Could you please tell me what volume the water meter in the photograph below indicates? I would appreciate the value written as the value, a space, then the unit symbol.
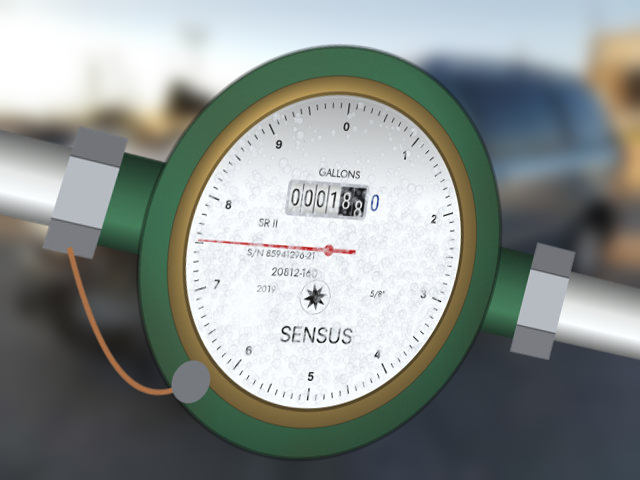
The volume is 1877.5 gal
